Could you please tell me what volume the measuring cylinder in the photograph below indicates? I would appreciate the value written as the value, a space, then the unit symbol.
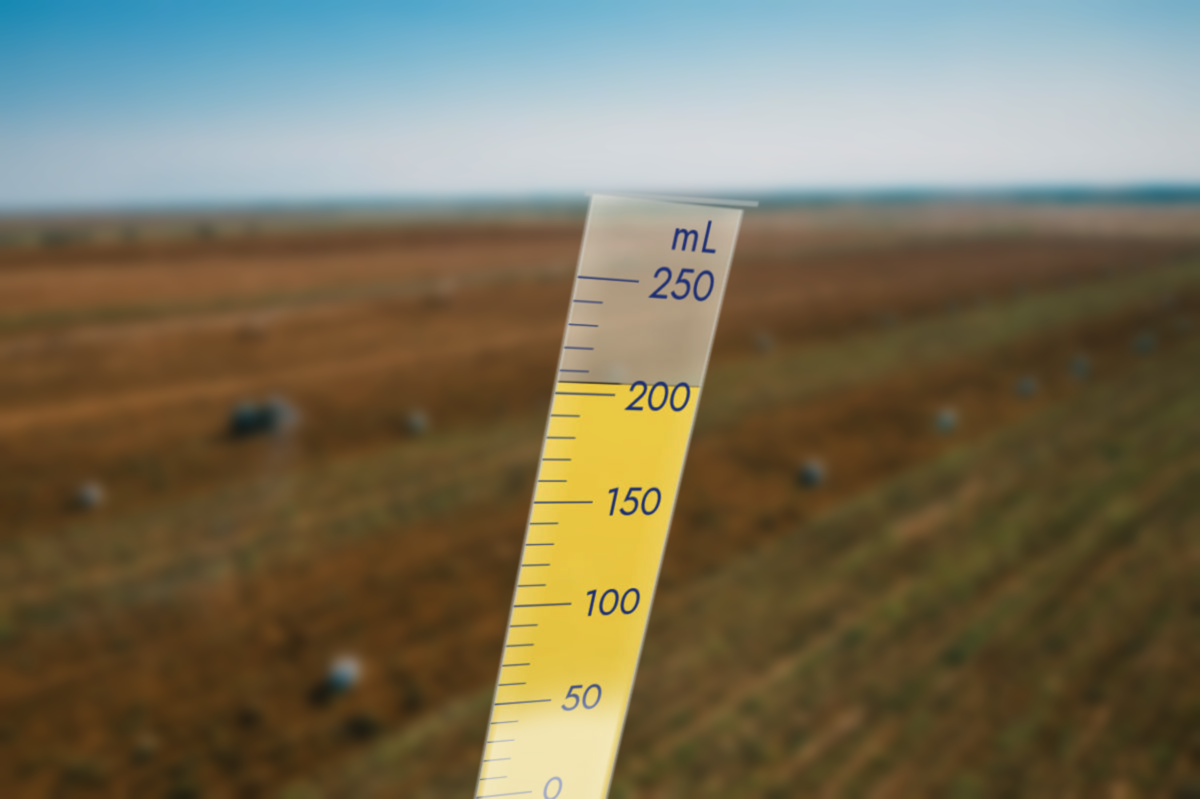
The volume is 205 mL
